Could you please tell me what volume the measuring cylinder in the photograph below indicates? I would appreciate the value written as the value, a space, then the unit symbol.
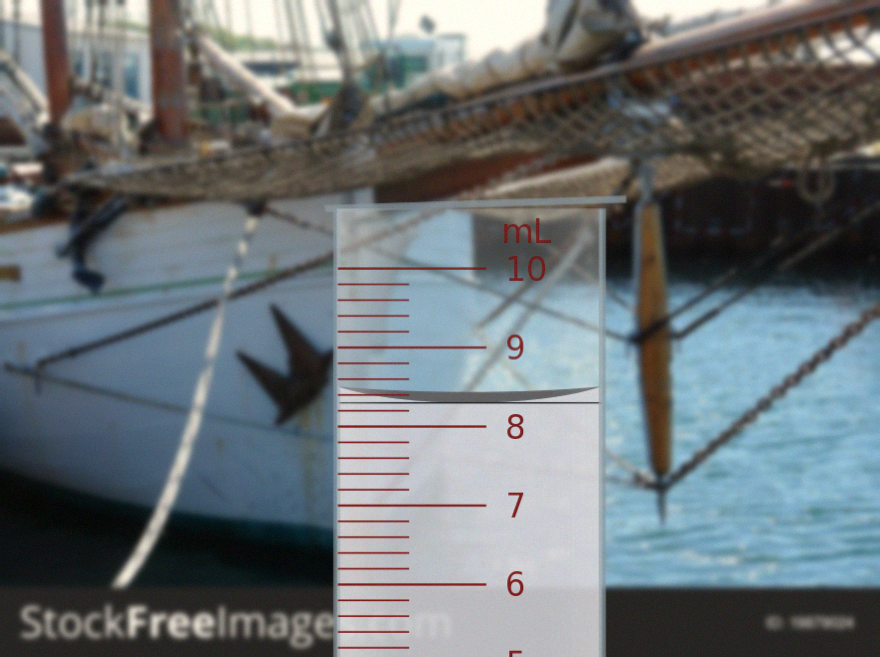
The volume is 8.3 mL
